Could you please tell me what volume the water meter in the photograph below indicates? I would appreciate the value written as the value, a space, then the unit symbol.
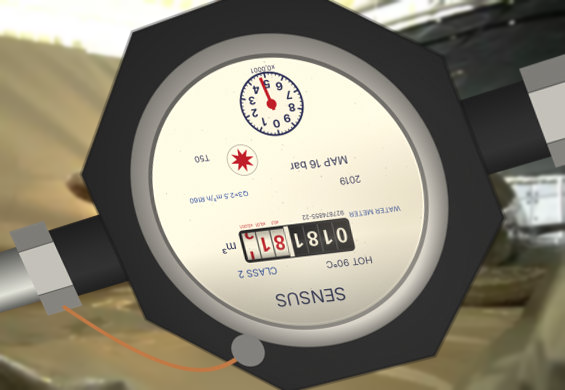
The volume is 181.8114 m³
